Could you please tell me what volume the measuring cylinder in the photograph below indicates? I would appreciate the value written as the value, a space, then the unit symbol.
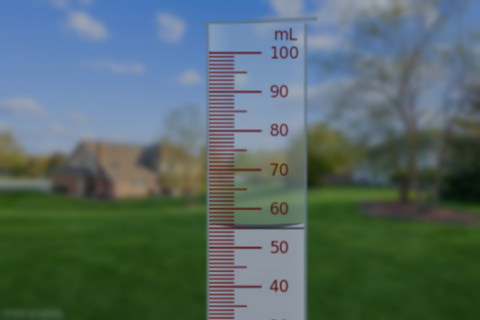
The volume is 55 mL
